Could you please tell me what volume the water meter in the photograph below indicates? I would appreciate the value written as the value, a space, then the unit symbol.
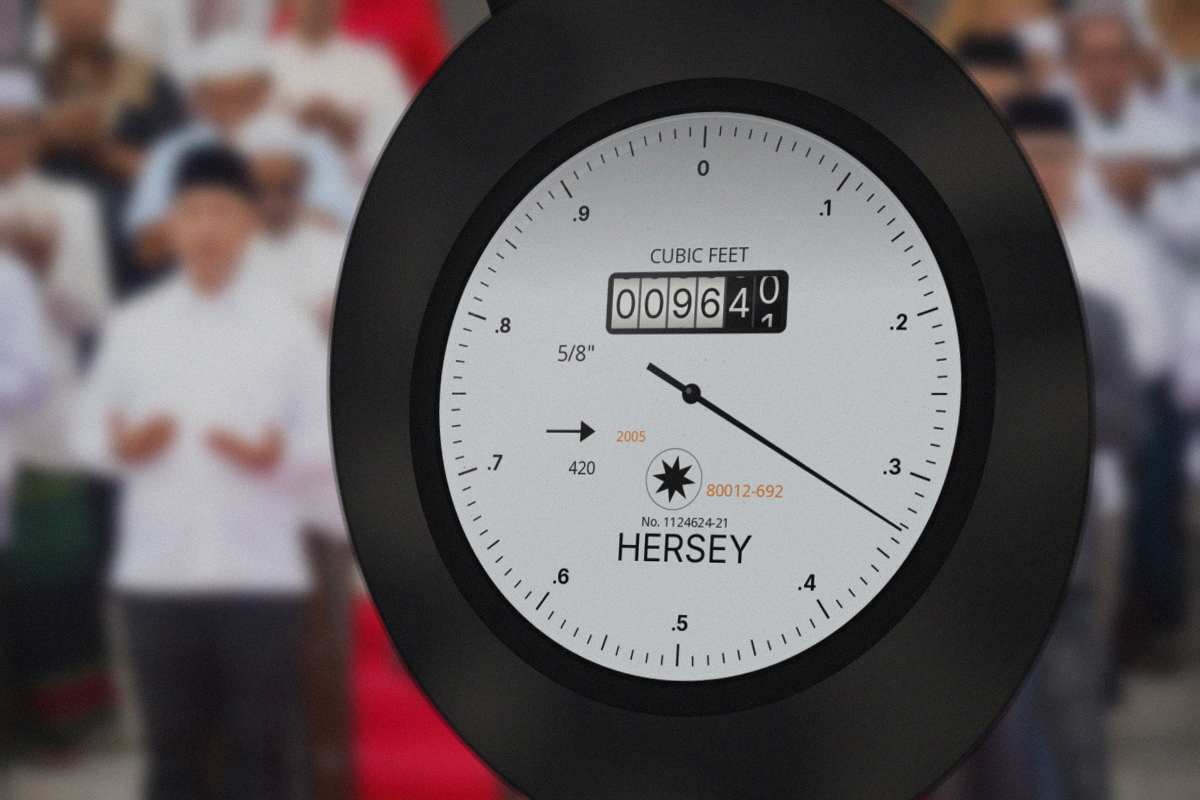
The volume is 9640.33 ft³
